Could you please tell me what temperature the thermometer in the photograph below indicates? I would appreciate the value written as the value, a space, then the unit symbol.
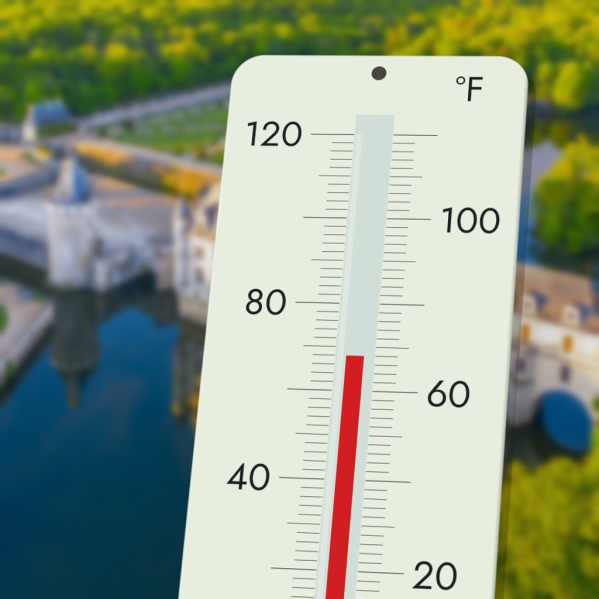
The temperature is 68 °F
